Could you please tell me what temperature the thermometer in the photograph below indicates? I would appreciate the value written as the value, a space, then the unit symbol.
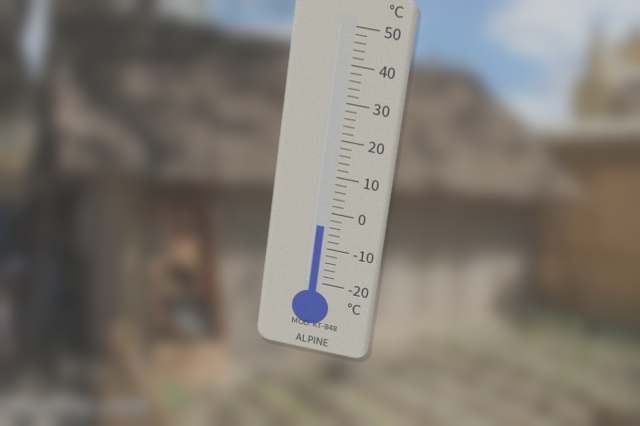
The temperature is -4 °C
